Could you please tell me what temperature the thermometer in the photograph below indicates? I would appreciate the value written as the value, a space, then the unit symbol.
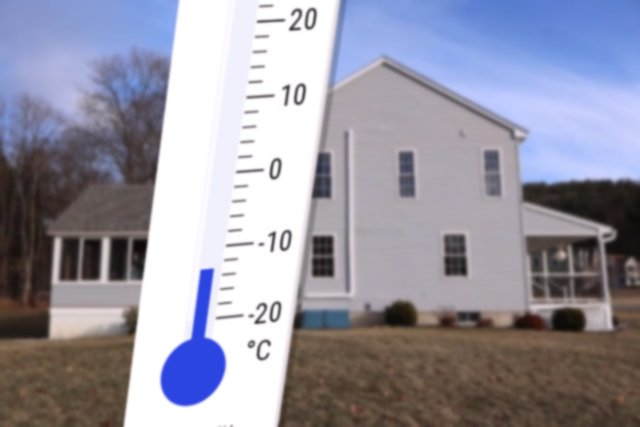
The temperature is -13 °C
